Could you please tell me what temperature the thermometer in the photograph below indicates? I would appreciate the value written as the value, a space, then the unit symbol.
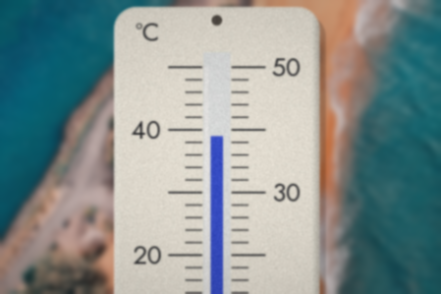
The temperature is 39 °C
